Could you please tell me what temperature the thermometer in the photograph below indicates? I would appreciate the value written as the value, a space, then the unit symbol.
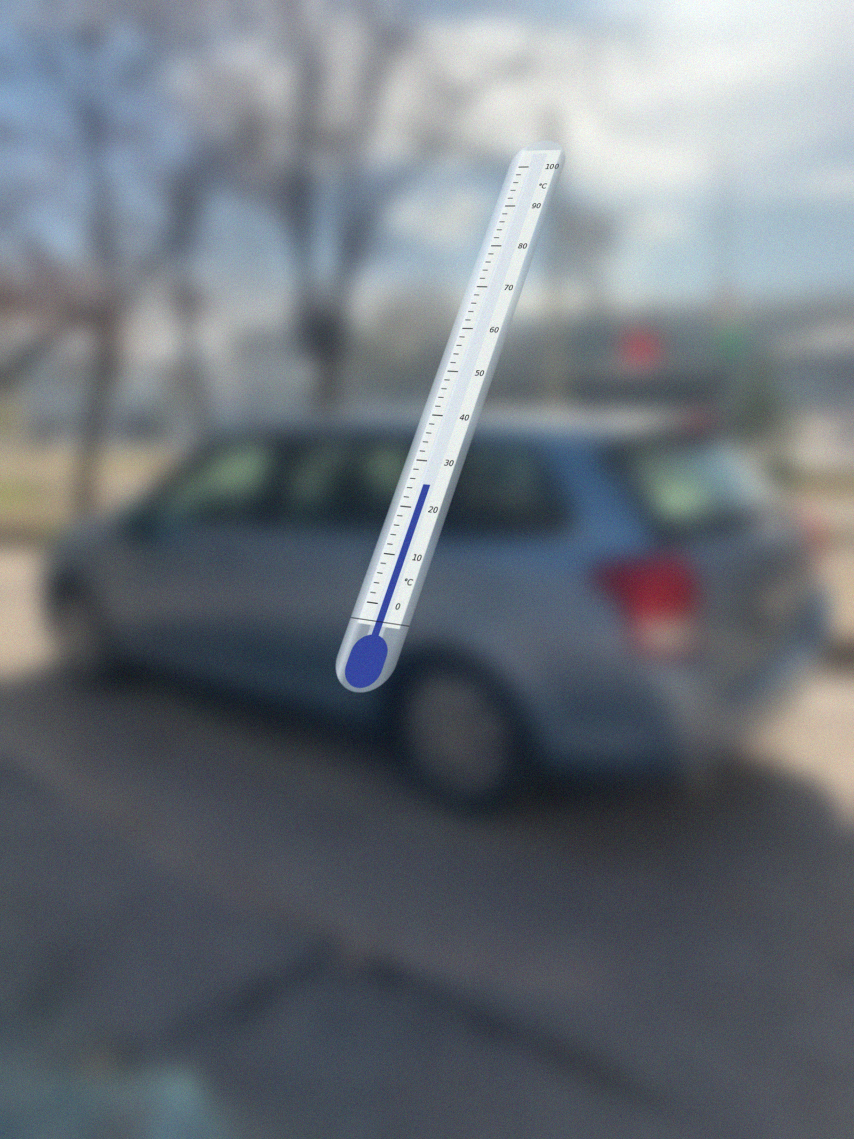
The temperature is 25 °C
